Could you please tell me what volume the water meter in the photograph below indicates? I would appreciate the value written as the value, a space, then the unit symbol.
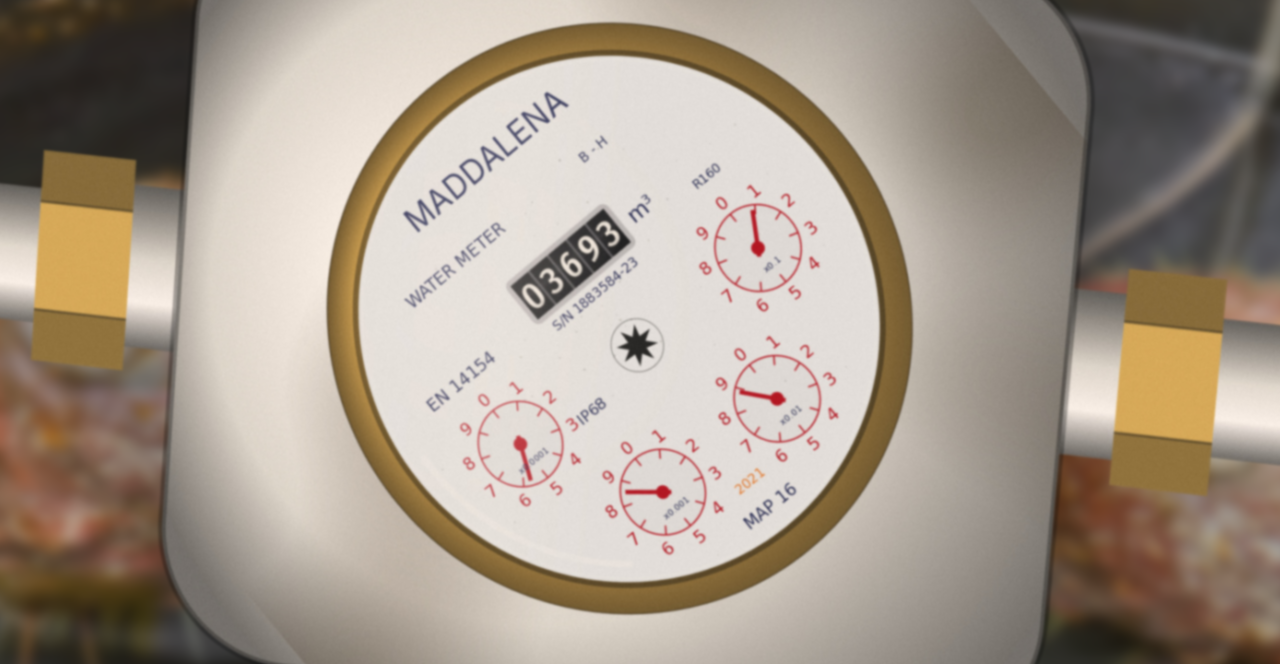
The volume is 3693.0885 m³
